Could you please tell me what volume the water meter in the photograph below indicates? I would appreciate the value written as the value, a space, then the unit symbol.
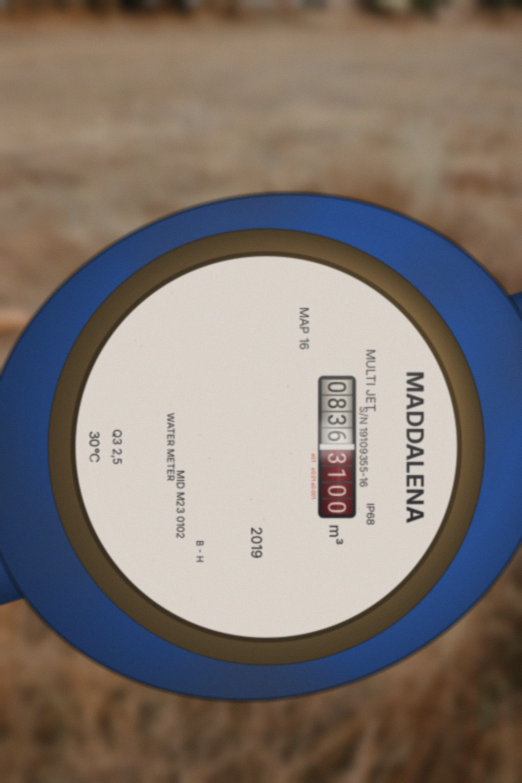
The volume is 836.3100 m³
